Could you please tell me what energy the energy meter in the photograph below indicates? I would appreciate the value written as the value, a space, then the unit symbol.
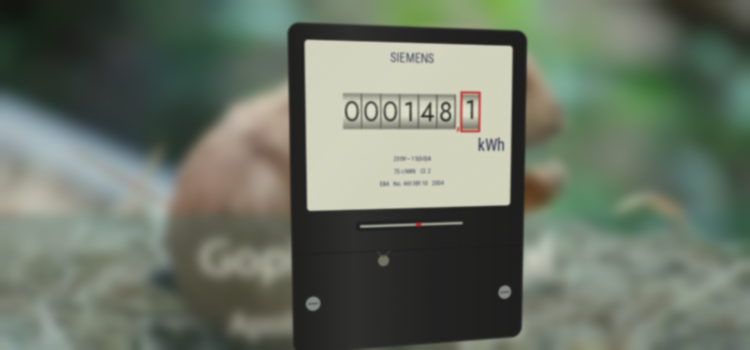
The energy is 148.1 kWh
